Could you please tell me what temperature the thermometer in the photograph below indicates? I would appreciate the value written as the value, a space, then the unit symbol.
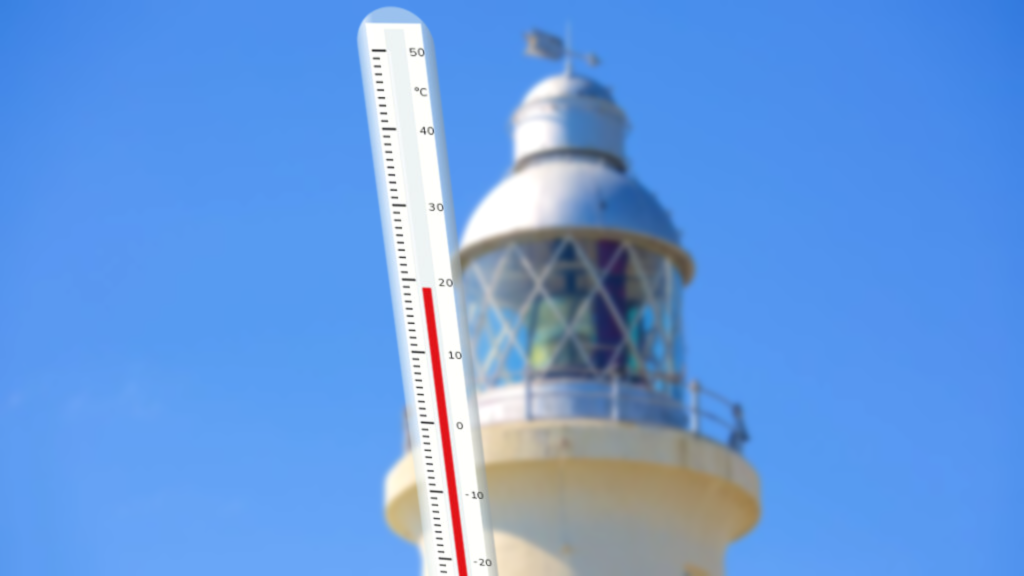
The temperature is 19 °C
